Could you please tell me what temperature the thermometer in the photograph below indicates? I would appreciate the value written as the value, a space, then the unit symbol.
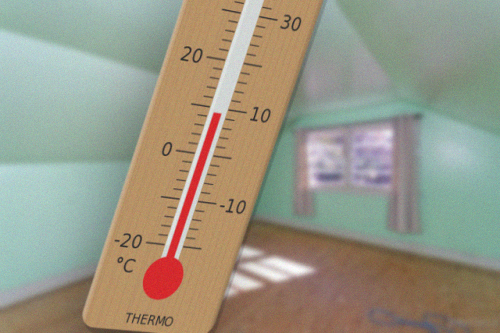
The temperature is 9 °C
